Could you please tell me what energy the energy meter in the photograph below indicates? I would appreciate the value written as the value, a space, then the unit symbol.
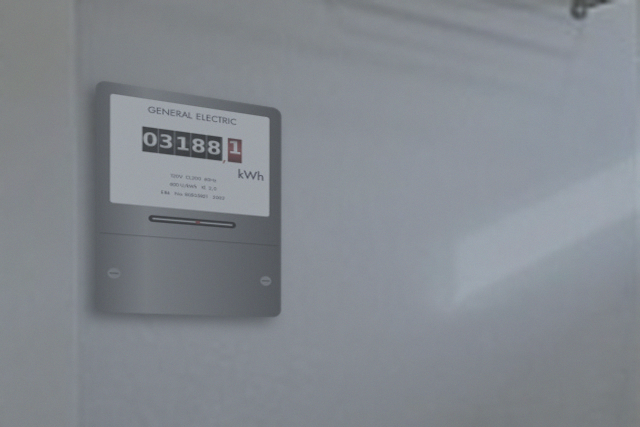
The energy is 3188.1 kWh
